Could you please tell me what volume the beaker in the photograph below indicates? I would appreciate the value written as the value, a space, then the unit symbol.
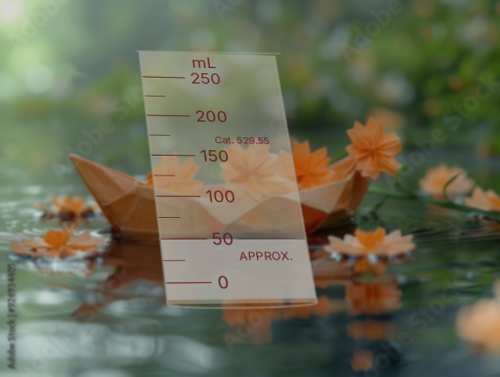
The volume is 50 mL
